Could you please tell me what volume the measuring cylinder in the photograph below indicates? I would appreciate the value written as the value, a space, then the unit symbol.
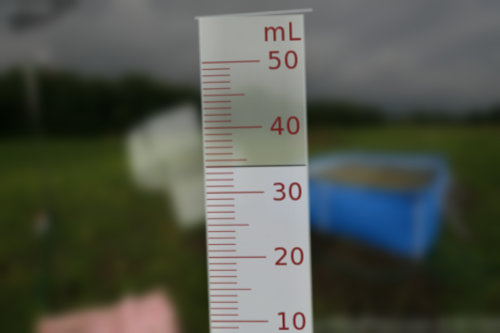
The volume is 34 mL
